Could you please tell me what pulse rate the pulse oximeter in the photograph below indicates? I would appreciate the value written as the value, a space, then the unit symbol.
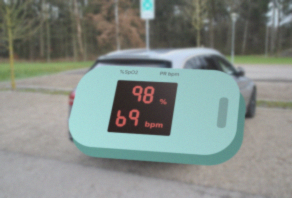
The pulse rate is 69 bpm
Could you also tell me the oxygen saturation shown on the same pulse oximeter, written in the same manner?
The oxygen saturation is 98 %
